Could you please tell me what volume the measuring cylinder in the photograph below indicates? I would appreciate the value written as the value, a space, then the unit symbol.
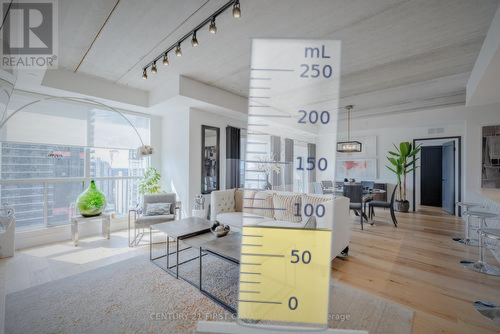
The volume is 80 mL
